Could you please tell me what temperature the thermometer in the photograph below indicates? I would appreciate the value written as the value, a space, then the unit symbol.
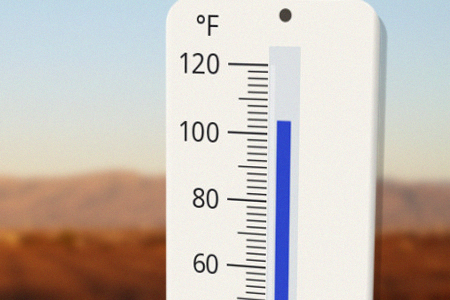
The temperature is 104 °F
